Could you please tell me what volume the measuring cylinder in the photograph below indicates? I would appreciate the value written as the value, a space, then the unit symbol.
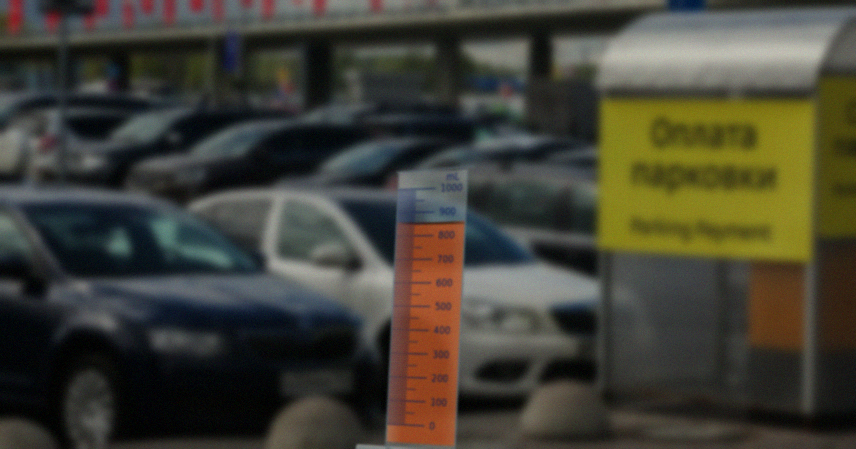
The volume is 850 mL
